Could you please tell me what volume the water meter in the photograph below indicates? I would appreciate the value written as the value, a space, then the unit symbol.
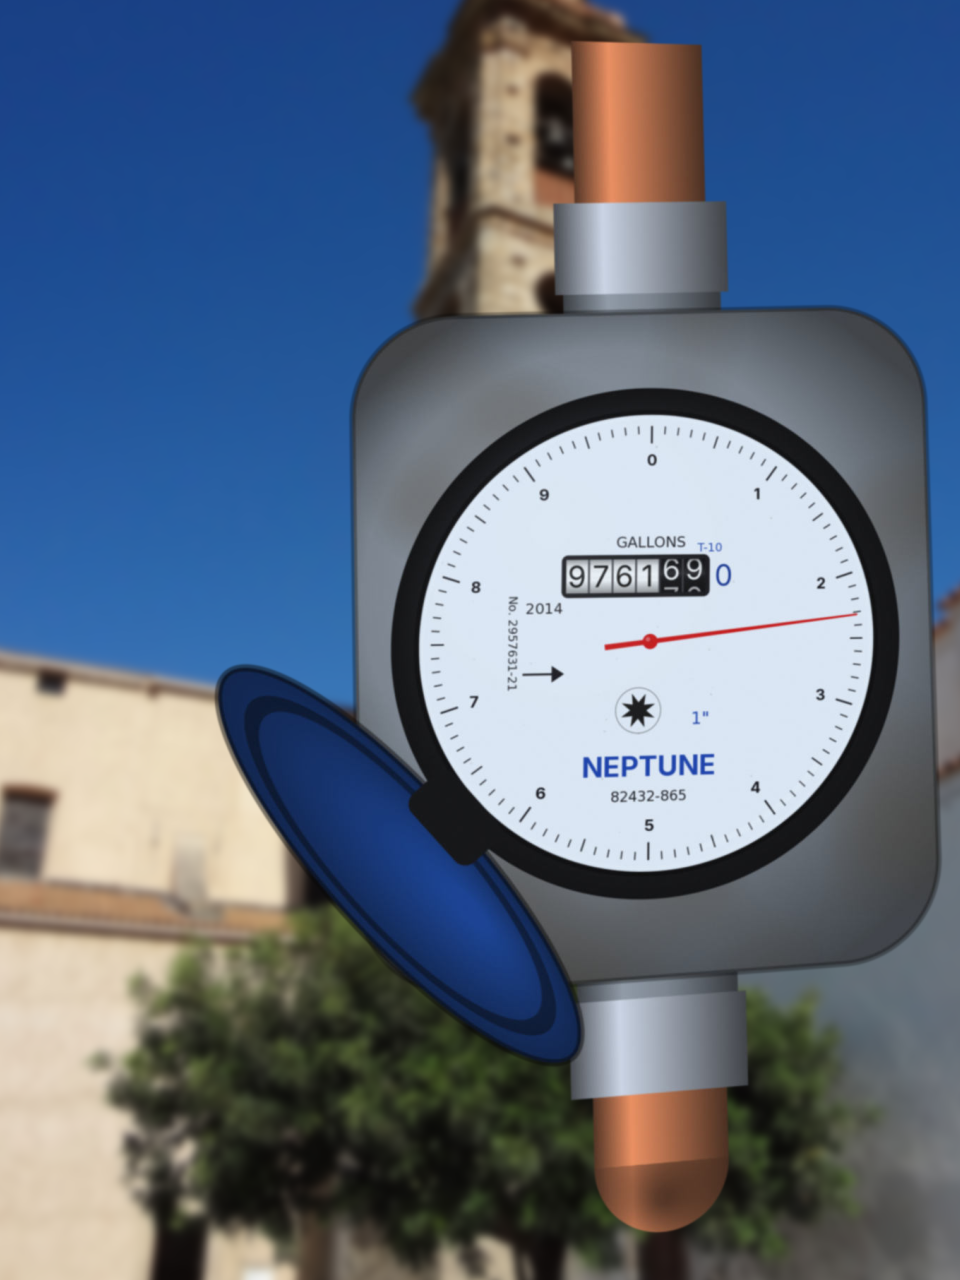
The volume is 9761692.3 gal
